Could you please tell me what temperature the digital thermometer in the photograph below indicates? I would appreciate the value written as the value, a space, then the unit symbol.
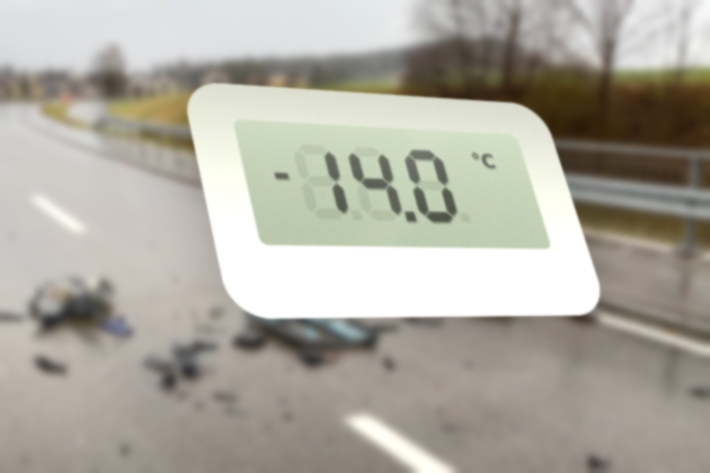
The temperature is -14.0 °C
